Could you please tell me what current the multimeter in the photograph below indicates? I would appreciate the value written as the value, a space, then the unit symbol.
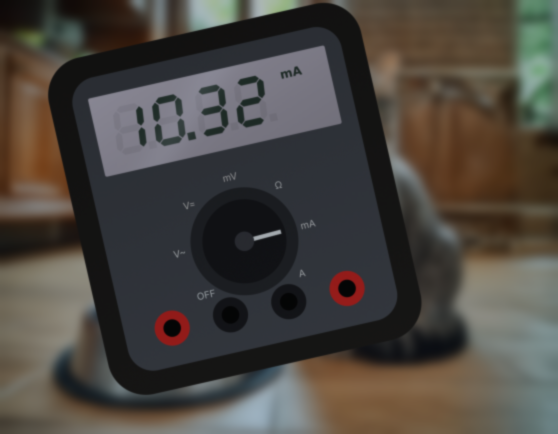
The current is 10.32 mA
